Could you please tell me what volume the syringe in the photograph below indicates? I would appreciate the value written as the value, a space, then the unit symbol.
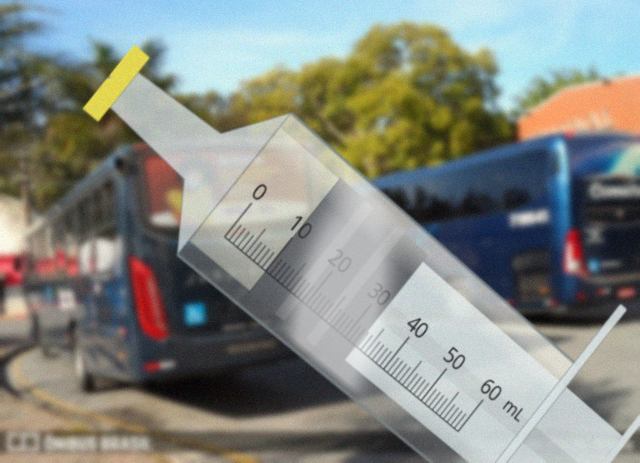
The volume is 10 mL
